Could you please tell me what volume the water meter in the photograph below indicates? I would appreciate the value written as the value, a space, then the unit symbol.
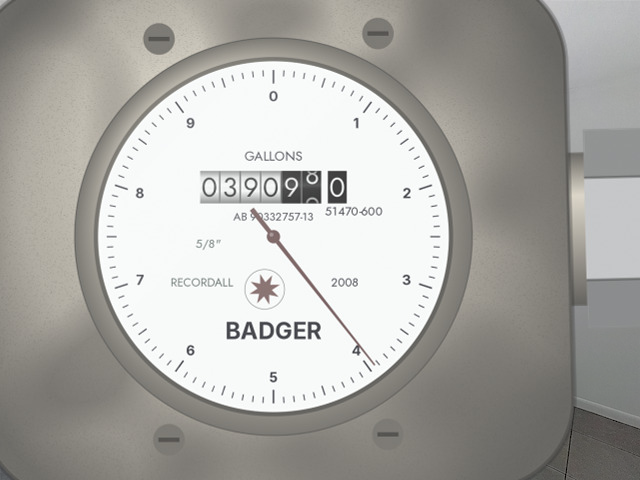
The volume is 390983.9 gal
